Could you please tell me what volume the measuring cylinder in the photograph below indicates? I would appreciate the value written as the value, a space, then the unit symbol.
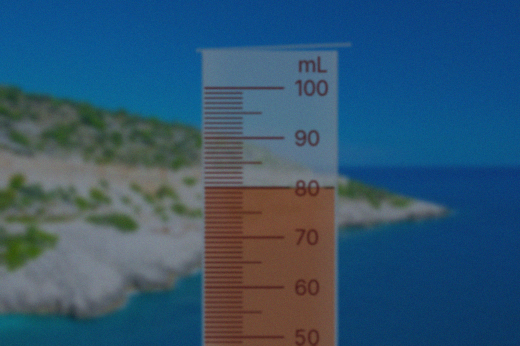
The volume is 80 mL
